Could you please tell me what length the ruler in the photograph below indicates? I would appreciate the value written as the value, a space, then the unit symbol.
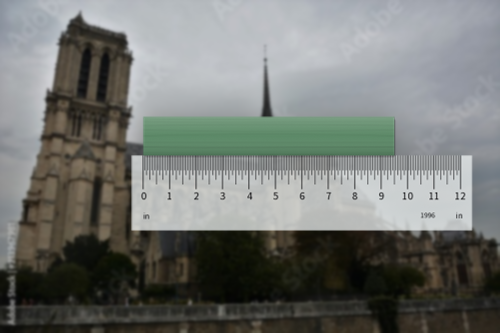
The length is 9.5 in
